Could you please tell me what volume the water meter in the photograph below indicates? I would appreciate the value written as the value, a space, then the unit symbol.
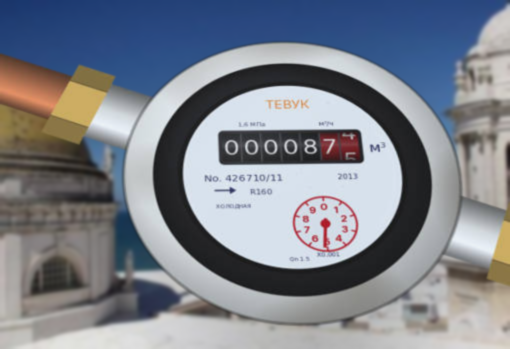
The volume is 8.745 m³
